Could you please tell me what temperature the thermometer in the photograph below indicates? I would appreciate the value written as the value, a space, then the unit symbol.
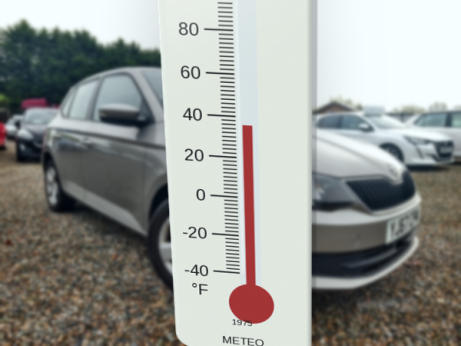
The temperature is 36 °F
